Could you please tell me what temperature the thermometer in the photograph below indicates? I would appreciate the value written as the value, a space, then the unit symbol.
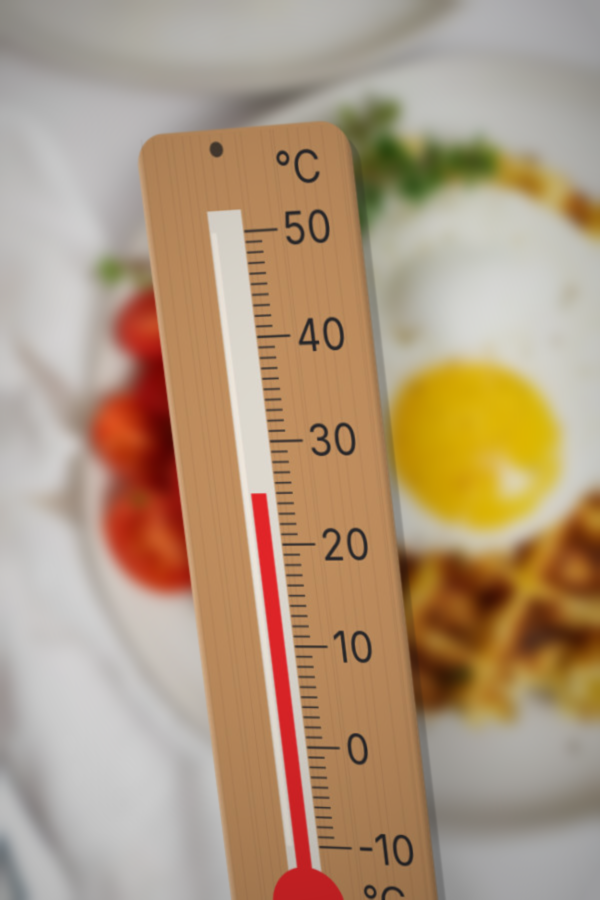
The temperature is 25 °C
